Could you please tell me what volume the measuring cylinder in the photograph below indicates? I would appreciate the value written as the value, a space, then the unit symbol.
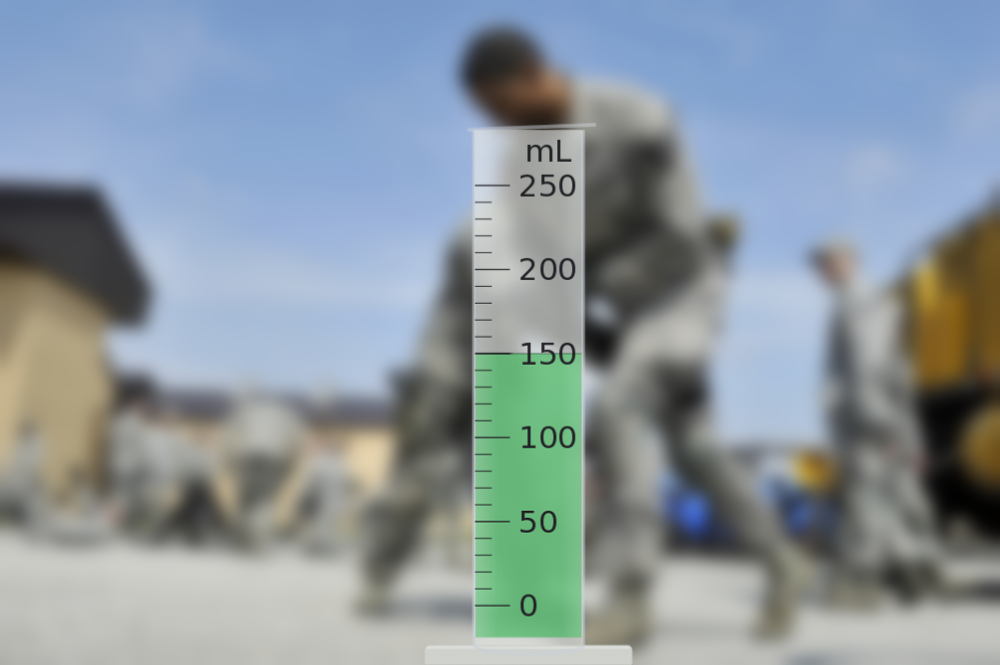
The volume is 150 mL
